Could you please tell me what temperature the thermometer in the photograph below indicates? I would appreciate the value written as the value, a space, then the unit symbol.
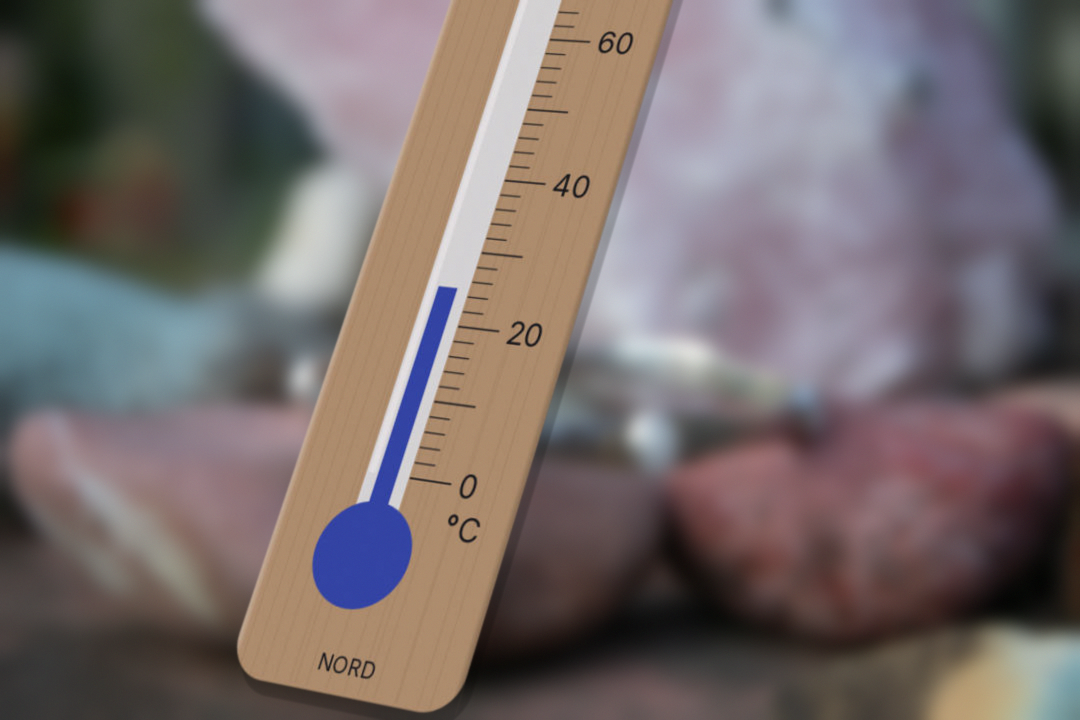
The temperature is 25 °C
